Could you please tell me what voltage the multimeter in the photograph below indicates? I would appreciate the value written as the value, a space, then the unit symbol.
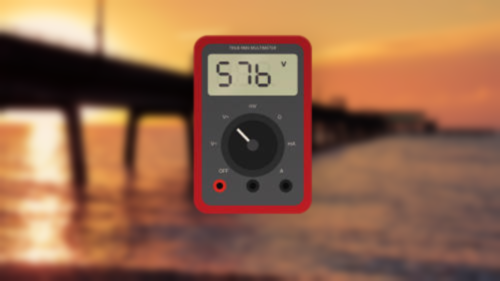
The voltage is 576 V
